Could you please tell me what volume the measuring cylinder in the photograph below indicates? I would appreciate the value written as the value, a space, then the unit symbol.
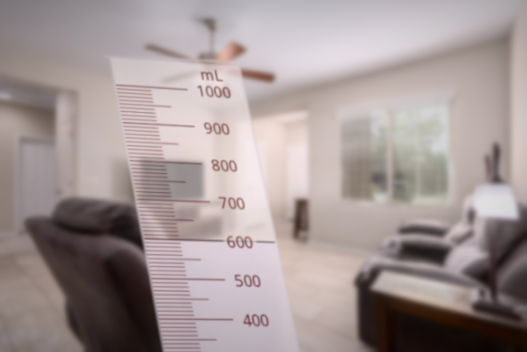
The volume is 600 mL
